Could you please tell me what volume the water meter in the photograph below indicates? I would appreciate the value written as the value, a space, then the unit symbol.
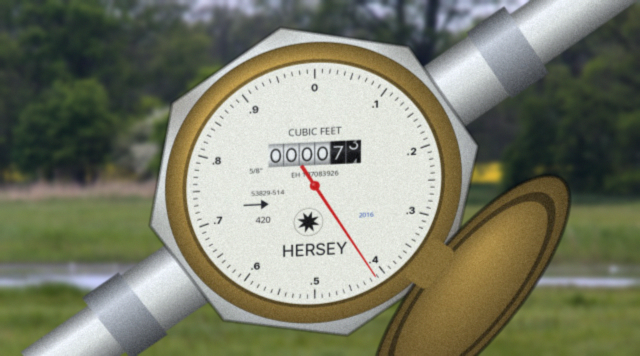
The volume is 73.41 ft³
